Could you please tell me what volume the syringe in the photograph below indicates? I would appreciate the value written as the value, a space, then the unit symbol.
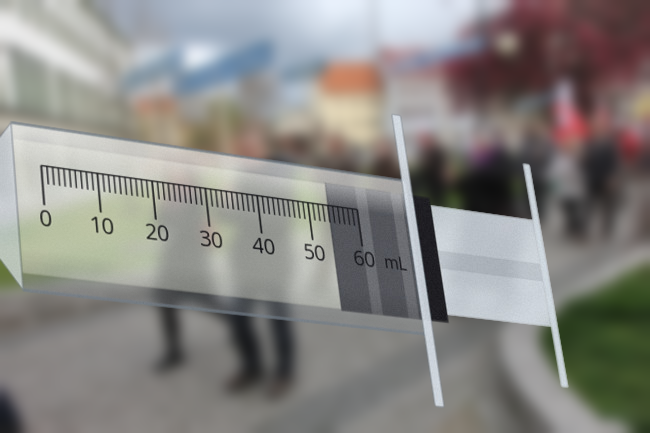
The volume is 54 mL
